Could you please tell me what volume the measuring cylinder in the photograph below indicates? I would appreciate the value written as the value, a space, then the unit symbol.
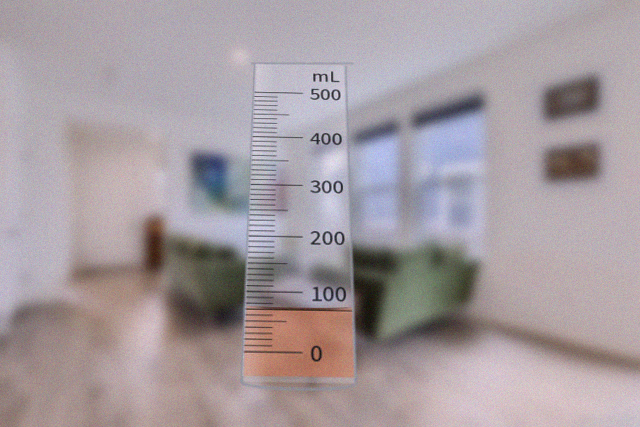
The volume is 70 mL
